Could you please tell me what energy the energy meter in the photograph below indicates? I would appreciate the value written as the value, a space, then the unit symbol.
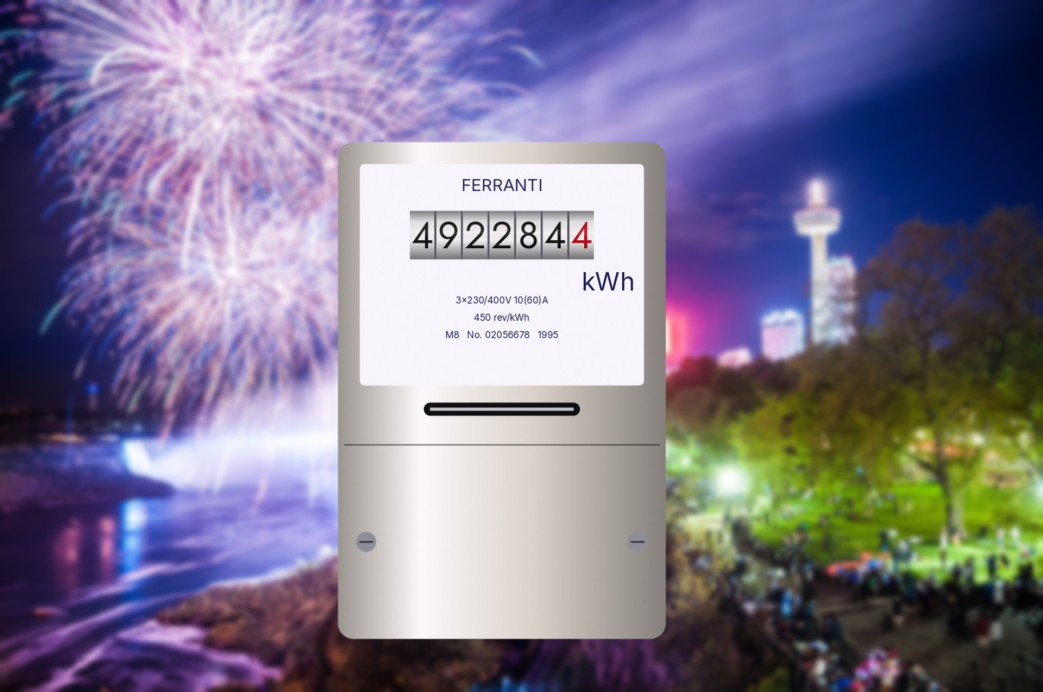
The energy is 492284.4 kWh
